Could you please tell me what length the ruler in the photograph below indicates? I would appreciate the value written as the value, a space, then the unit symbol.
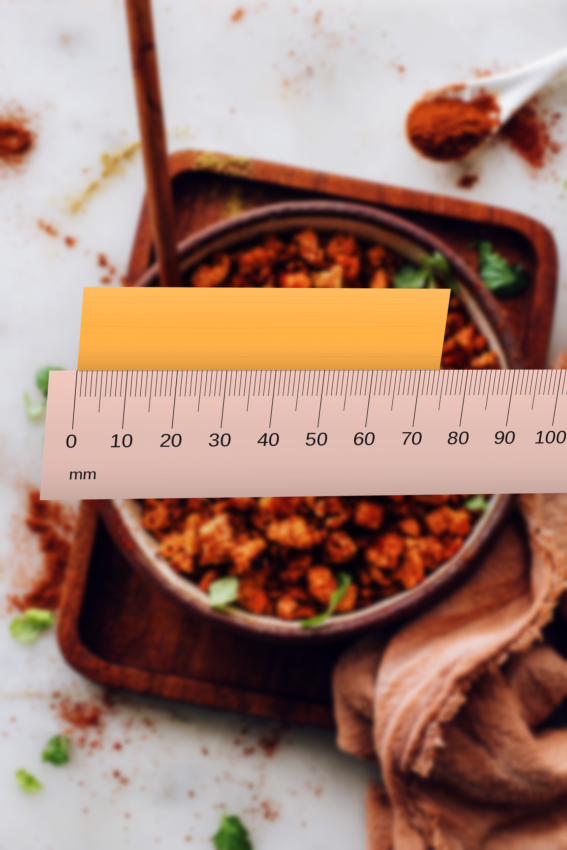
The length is 74 mm
